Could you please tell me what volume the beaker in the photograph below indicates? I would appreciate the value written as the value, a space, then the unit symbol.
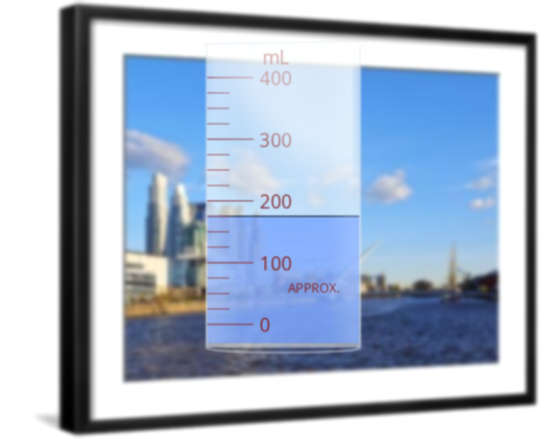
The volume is 175 mL
